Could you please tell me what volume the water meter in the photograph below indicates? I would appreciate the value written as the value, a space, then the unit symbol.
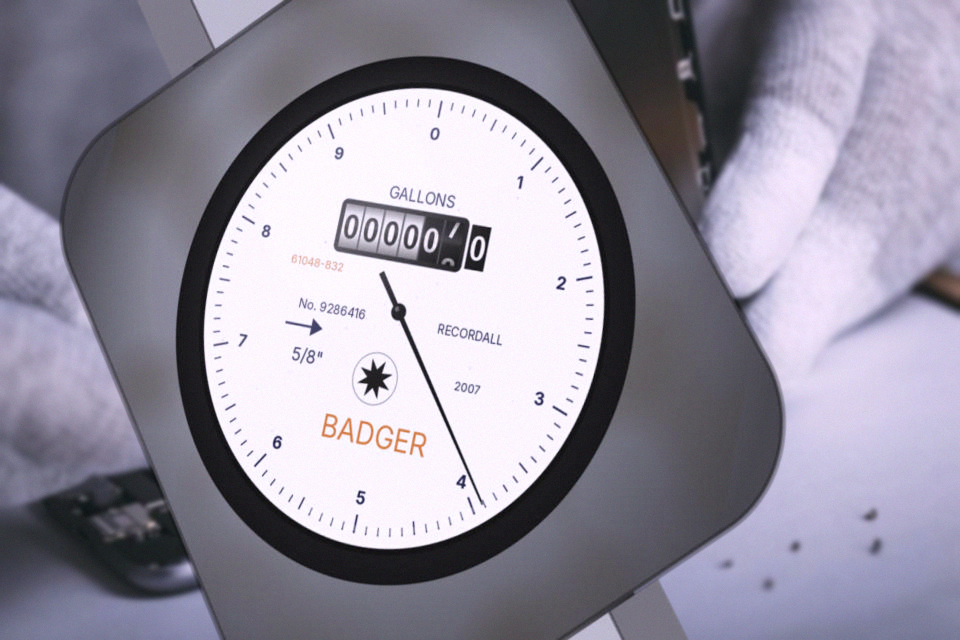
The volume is 73.9 gal
